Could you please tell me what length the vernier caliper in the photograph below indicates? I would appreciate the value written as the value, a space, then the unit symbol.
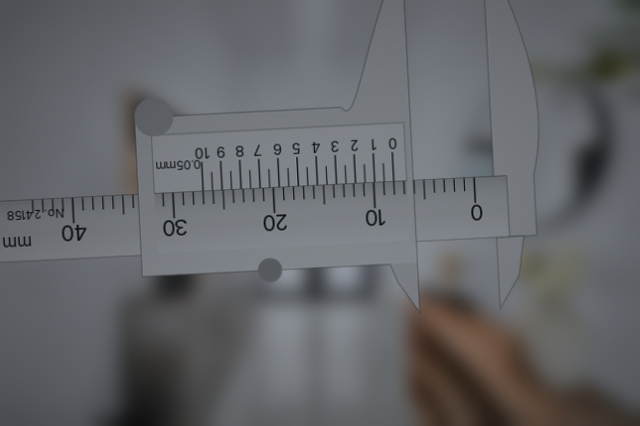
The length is 8.0 mm
